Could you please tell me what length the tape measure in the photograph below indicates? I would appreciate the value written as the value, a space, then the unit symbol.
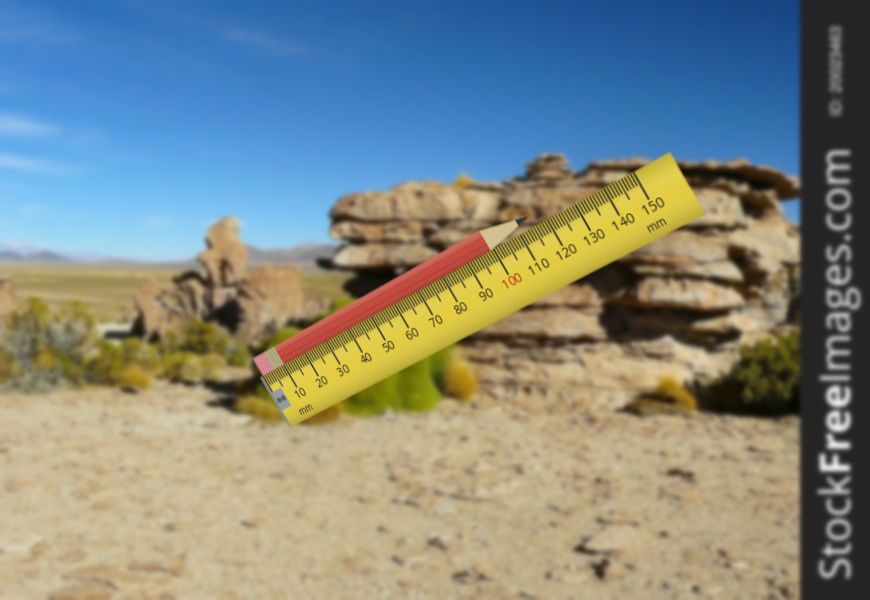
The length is 115 mm
